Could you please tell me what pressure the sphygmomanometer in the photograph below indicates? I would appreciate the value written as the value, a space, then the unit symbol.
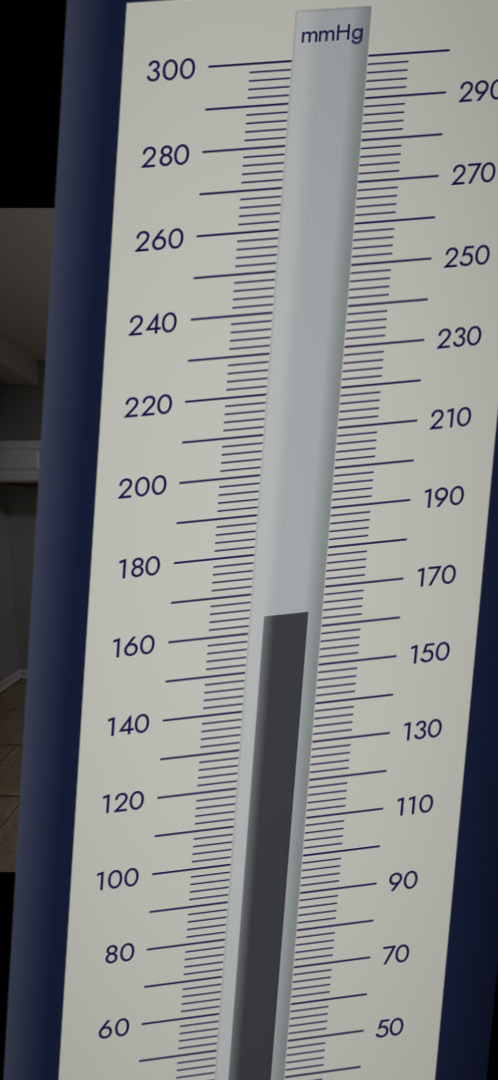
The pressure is 164 mmHg
